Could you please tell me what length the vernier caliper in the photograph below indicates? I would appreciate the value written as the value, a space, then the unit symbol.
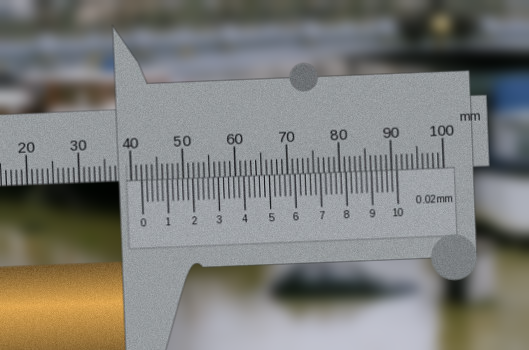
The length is 42.0 mm
